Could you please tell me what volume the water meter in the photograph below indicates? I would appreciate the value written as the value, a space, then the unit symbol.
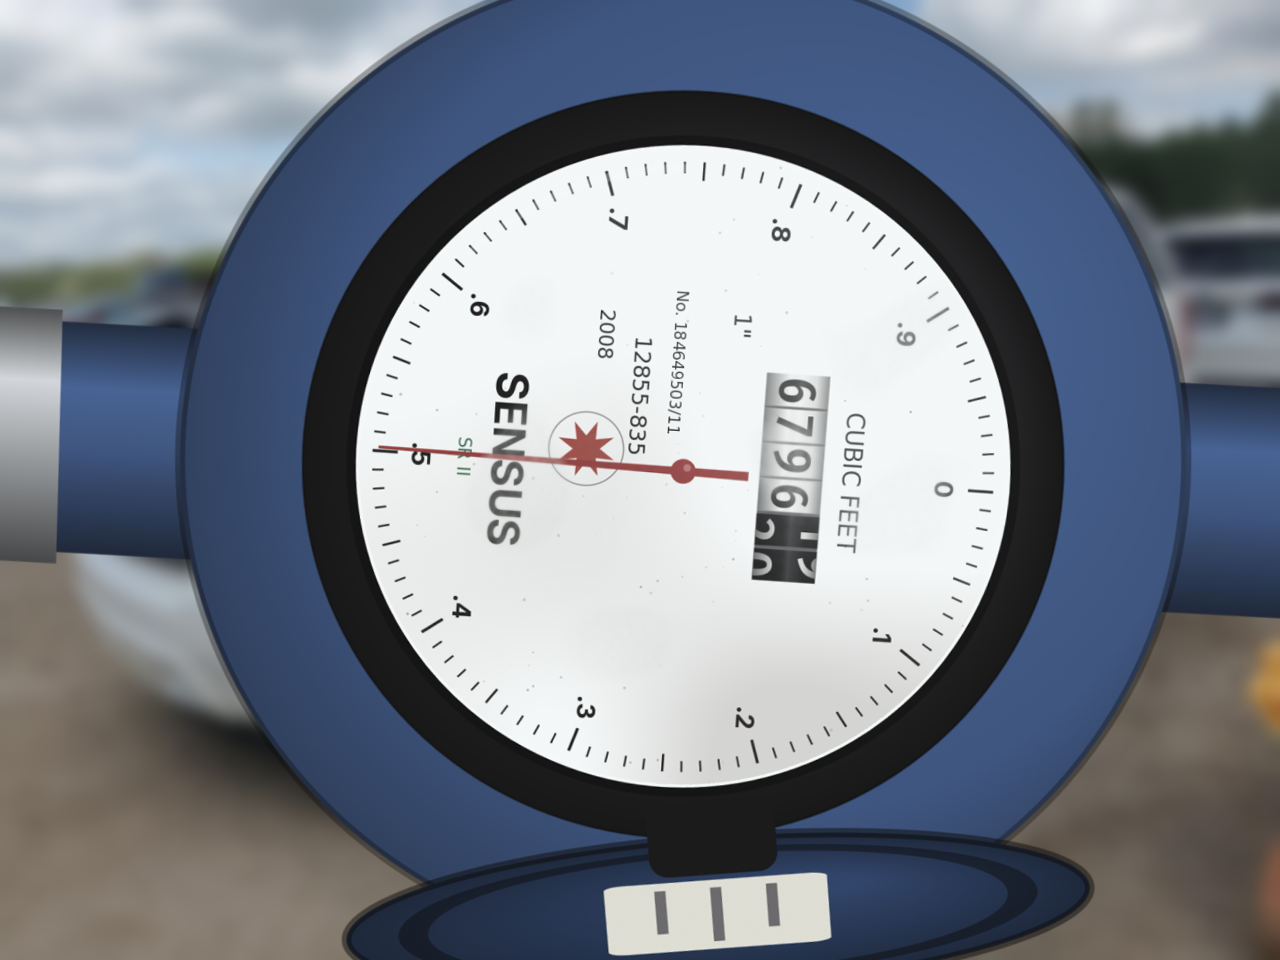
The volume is 679619.50 ft³
